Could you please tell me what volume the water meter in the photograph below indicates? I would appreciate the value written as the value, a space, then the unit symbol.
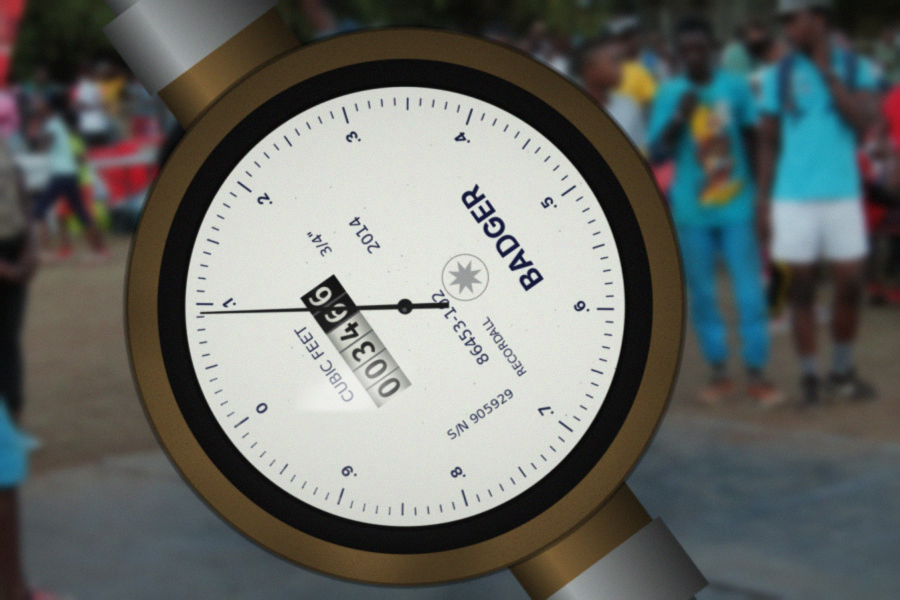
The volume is 3466.09 ft³
